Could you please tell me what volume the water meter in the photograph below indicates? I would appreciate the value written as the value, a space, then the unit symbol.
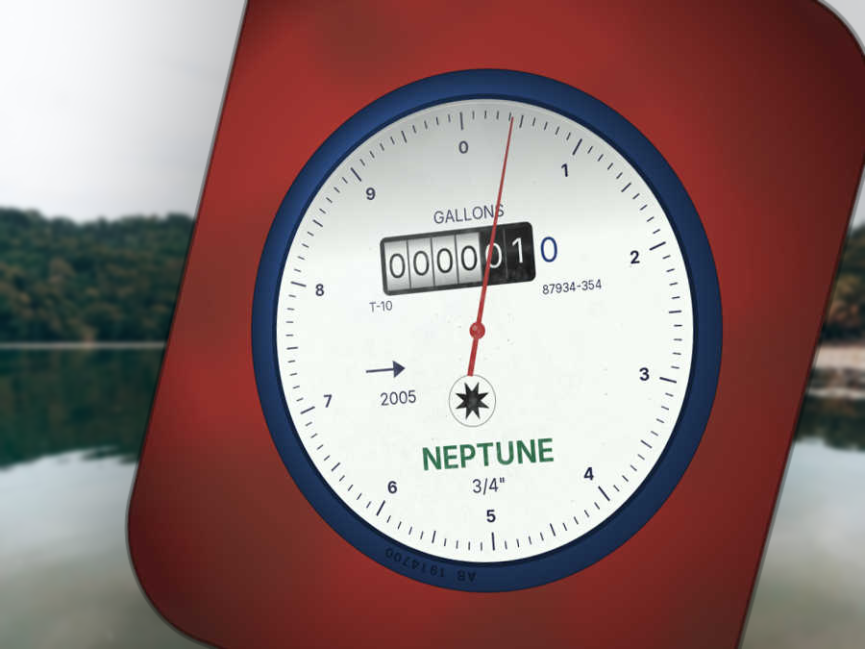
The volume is 10.4 gal
